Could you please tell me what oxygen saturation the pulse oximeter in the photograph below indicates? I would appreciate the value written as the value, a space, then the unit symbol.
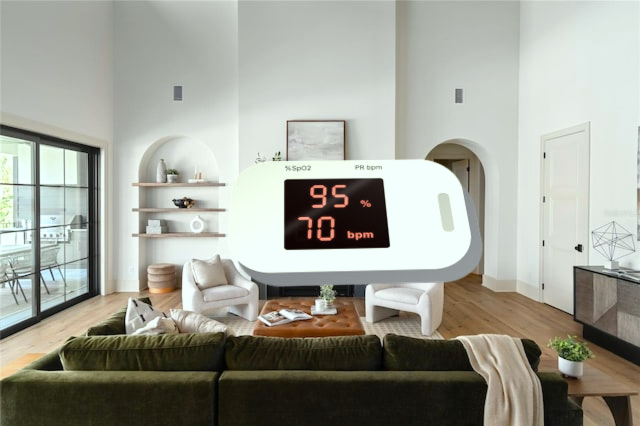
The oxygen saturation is 95 %
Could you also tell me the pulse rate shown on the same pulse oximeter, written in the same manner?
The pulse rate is 70 bpm
